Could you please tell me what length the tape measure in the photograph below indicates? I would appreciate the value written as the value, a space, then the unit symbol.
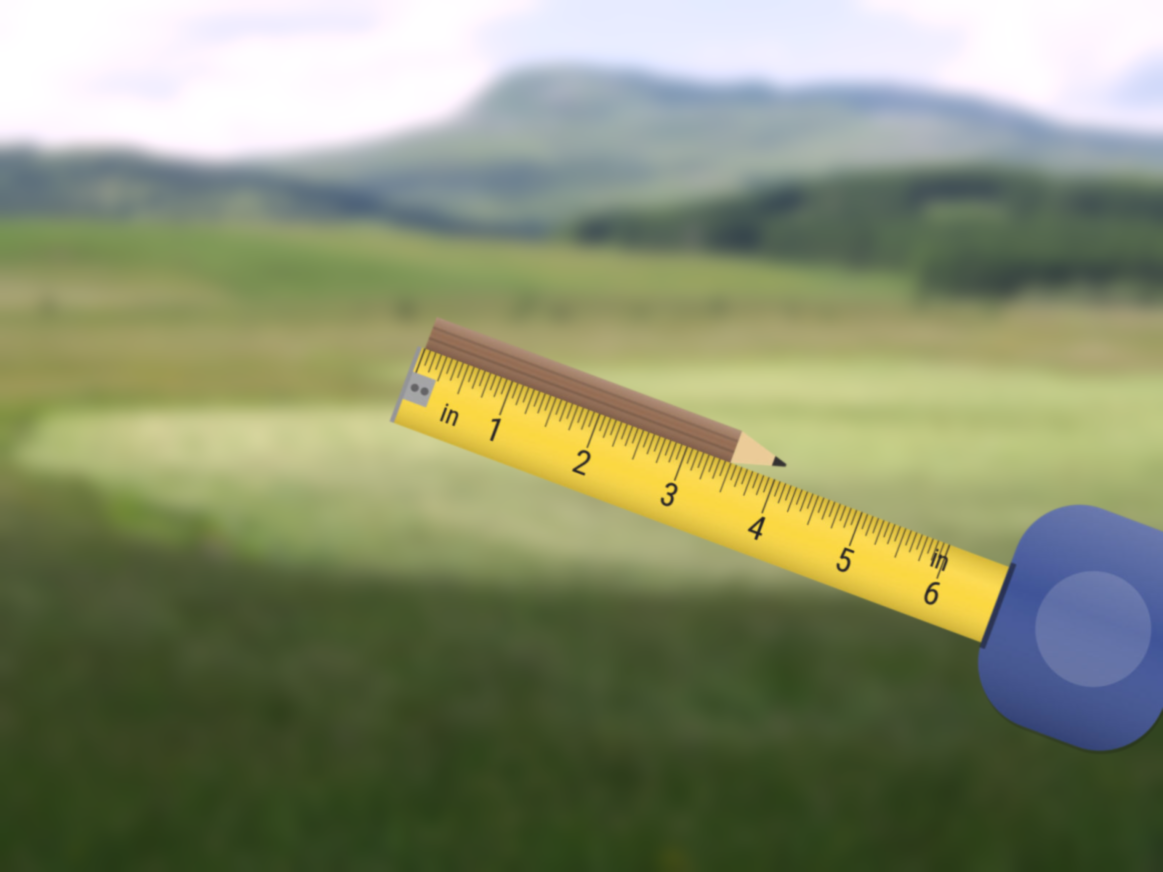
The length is 4.0625 in
